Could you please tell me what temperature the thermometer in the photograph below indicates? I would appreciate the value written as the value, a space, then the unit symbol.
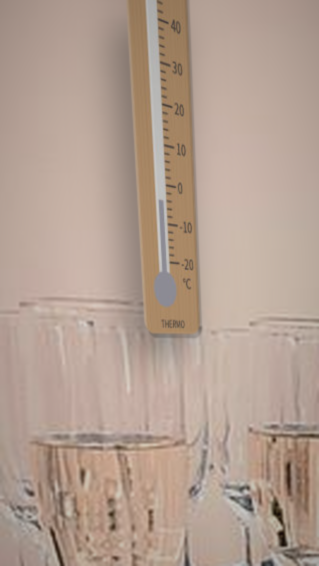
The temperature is -4 °C
